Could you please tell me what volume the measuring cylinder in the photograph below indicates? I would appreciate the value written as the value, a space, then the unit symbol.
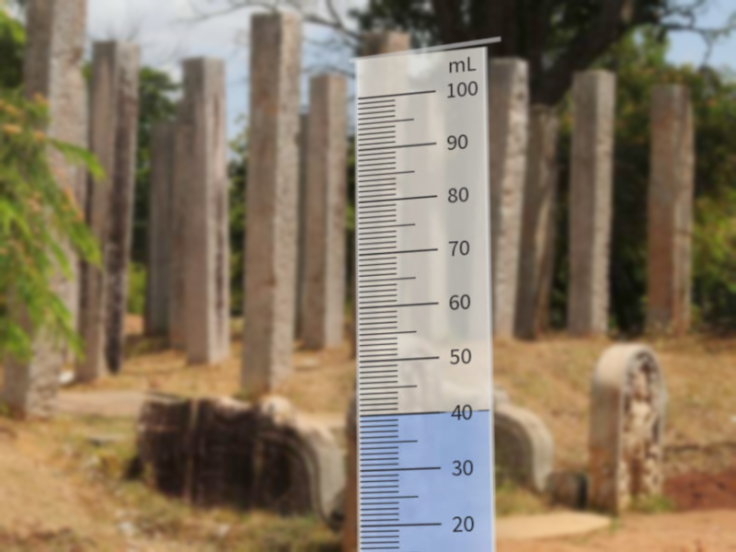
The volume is 40 mL
